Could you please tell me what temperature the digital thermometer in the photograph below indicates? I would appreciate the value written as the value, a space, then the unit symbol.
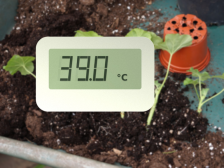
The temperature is 39.0 °C
